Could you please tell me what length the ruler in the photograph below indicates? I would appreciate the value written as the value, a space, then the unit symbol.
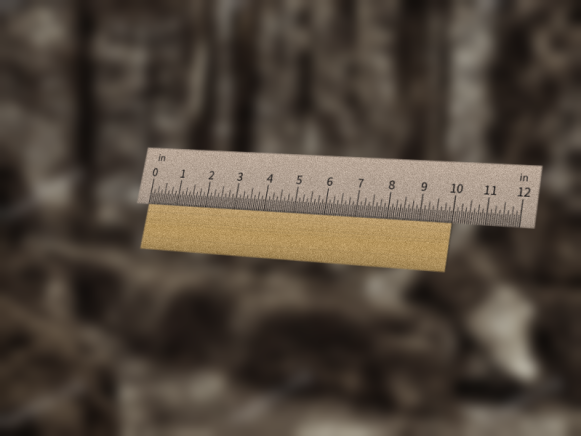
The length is 10 in
